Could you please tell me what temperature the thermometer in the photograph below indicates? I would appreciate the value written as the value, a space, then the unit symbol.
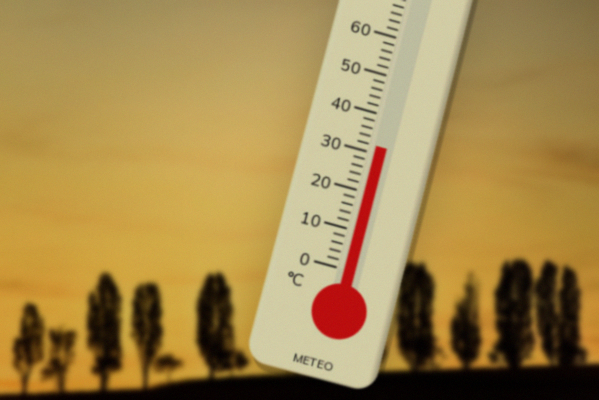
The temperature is 32 °C
